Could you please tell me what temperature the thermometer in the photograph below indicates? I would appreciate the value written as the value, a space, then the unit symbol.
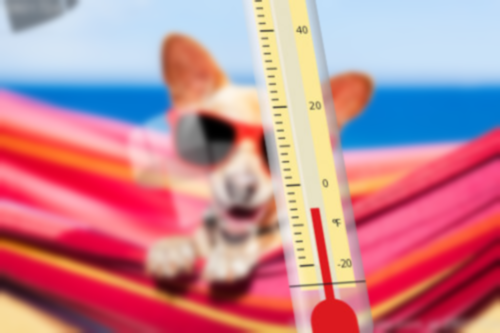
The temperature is -6 °F
